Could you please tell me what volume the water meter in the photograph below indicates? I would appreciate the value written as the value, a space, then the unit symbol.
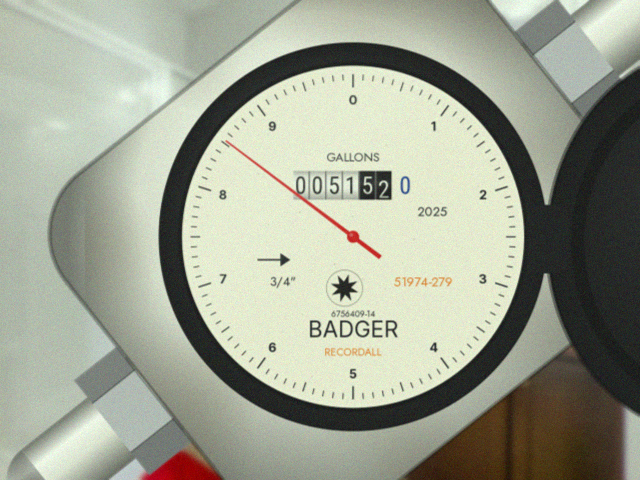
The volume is 51518.5 gal
